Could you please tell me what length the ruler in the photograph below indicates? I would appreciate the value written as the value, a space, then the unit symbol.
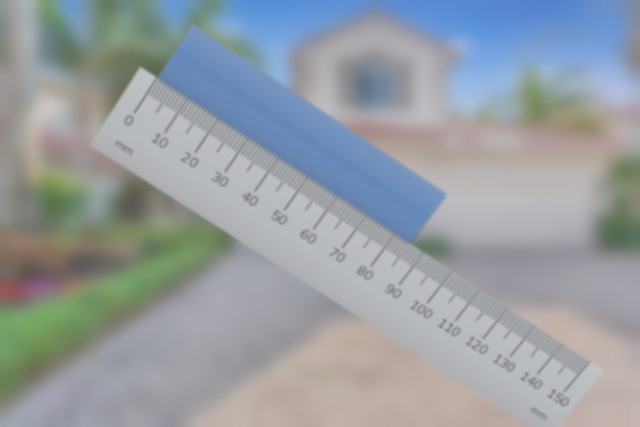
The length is 85 mm
